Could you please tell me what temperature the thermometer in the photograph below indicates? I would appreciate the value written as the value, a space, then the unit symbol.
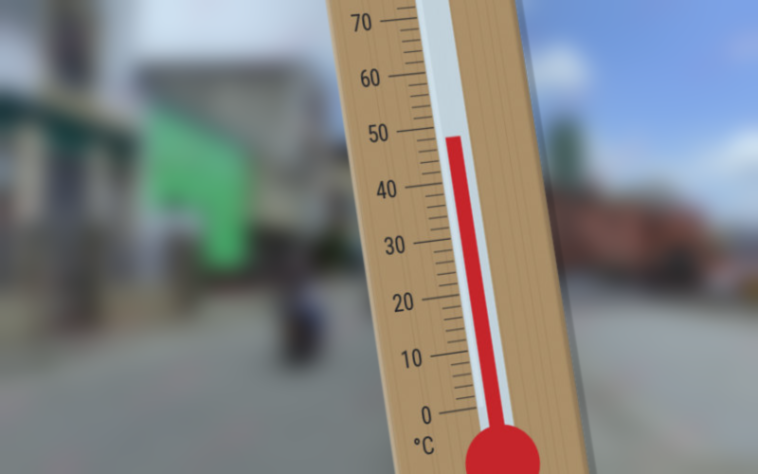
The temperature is 48 °C
